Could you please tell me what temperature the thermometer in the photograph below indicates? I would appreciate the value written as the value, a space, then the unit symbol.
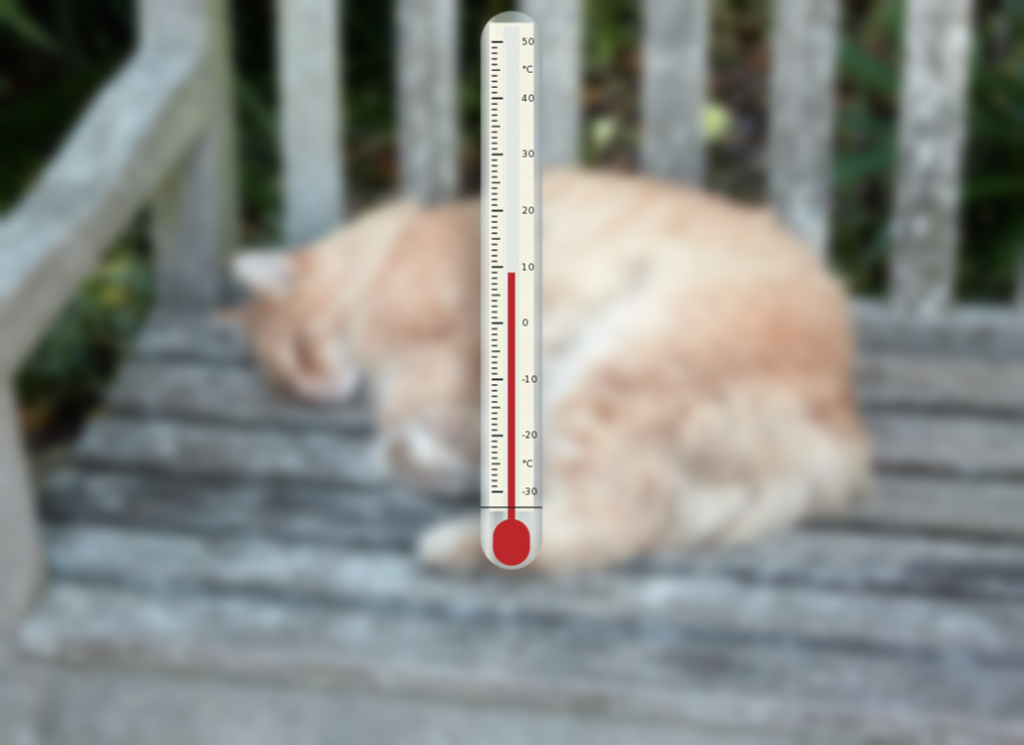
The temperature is 9 °C
